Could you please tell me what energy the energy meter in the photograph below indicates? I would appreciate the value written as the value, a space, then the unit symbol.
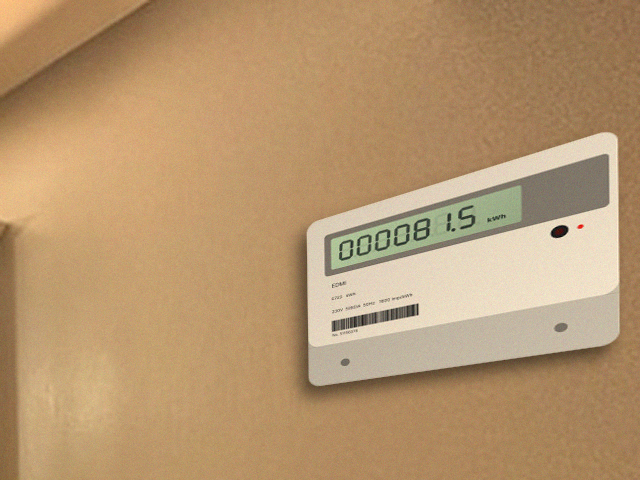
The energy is 81.5 kWh
